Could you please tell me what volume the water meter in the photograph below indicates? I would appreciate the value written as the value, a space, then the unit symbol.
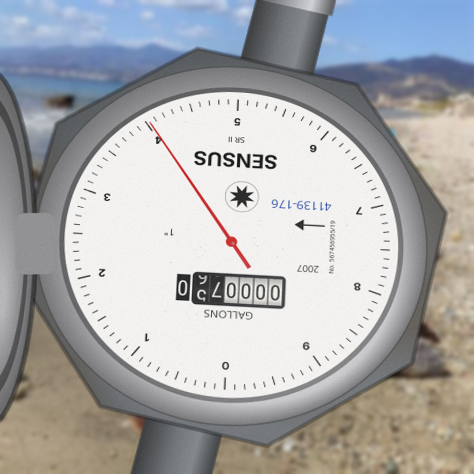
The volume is 754.0 gal
